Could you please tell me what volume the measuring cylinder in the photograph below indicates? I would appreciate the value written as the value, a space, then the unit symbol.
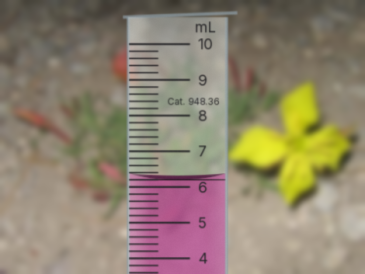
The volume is 6.2 mL
